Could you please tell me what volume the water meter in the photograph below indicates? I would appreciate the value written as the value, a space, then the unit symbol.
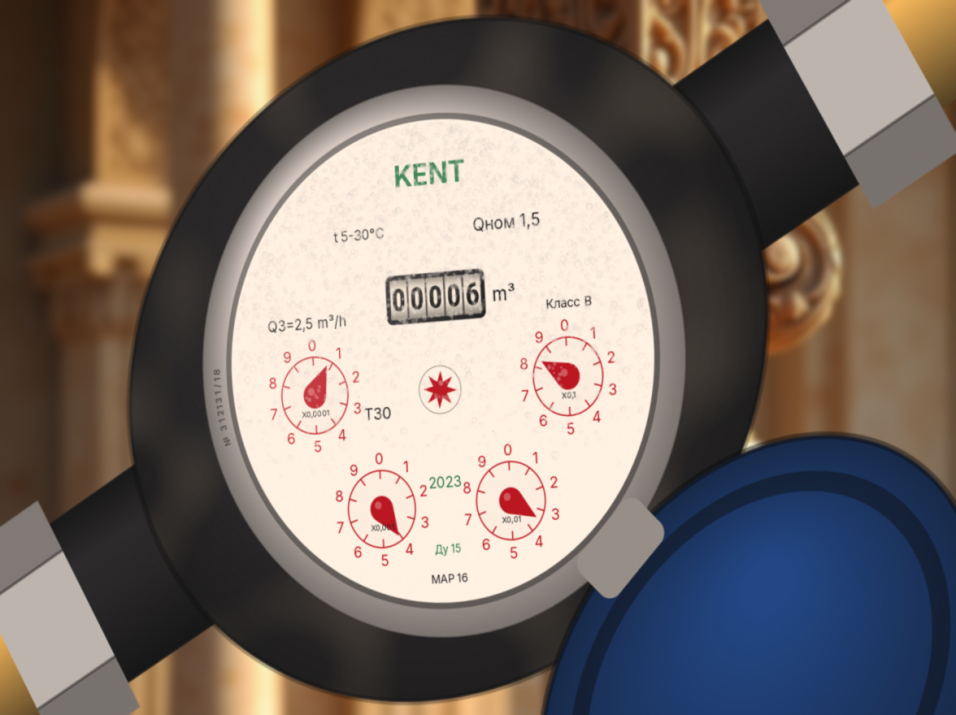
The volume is 6.8340 m³
